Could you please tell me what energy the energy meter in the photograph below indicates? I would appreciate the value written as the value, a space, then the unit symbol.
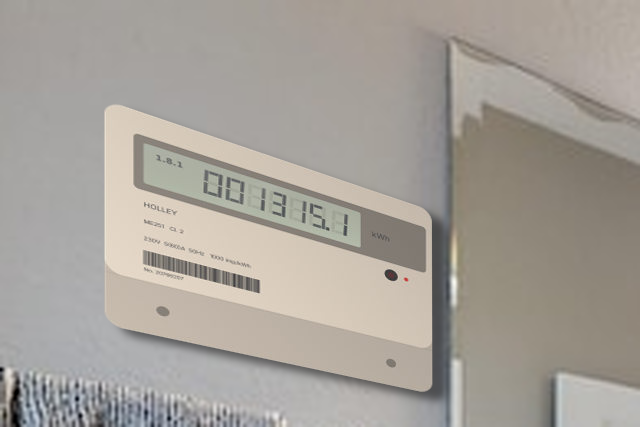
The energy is 1315.1 kWh
